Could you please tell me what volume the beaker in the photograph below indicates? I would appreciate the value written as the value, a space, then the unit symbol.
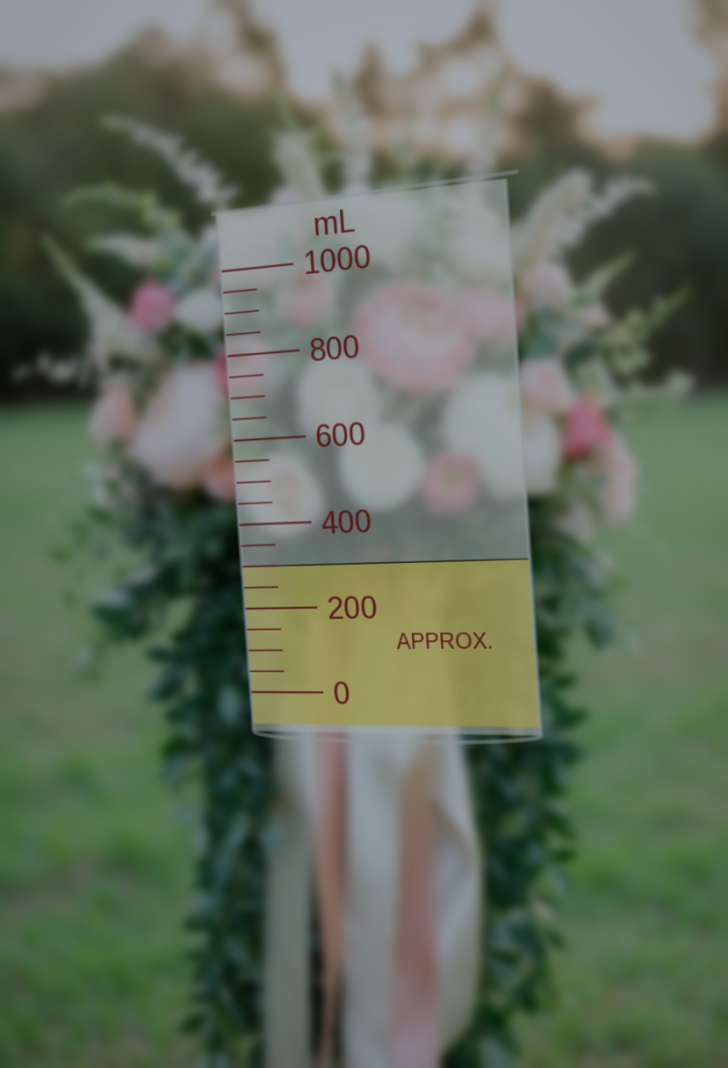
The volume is 300 mL
